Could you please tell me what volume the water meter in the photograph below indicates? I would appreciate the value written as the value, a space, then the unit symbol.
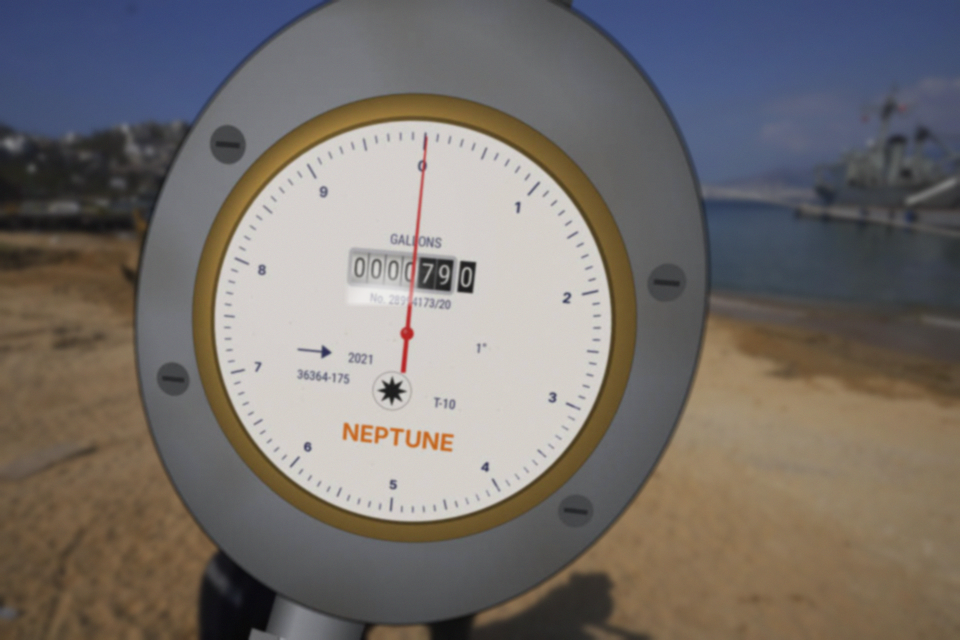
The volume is 790.0 gal
